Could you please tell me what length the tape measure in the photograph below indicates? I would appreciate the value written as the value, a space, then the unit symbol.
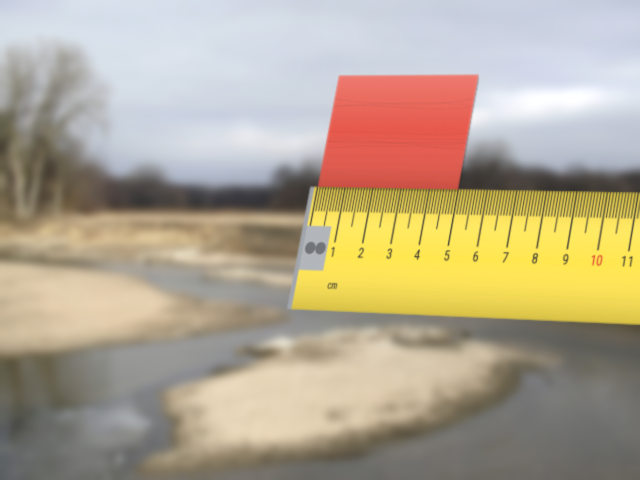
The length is 5 cm
